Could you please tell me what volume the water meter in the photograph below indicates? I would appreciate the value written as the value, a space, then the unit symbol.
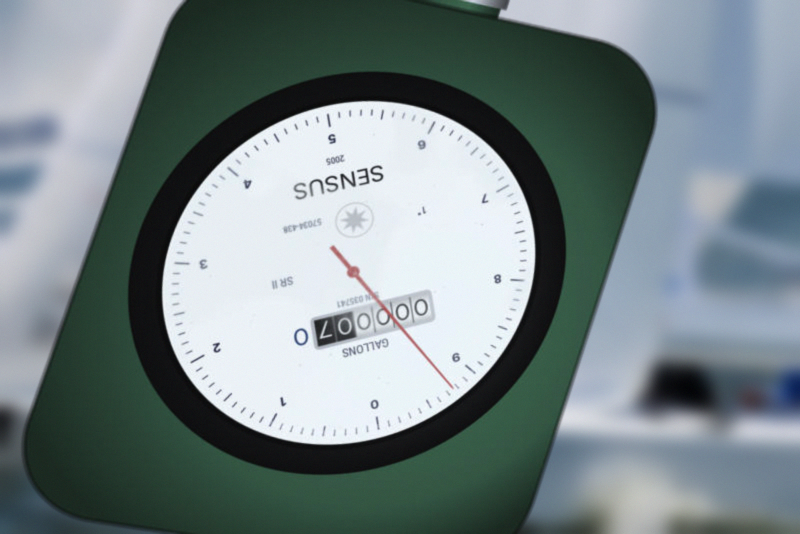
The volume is 69.2 gal
